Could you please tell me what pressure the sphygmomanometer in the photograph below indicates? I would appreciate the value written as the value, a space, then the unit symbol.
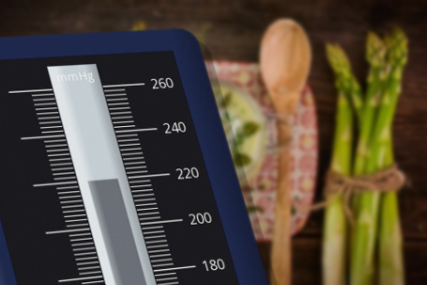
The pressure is 220 mmHg
